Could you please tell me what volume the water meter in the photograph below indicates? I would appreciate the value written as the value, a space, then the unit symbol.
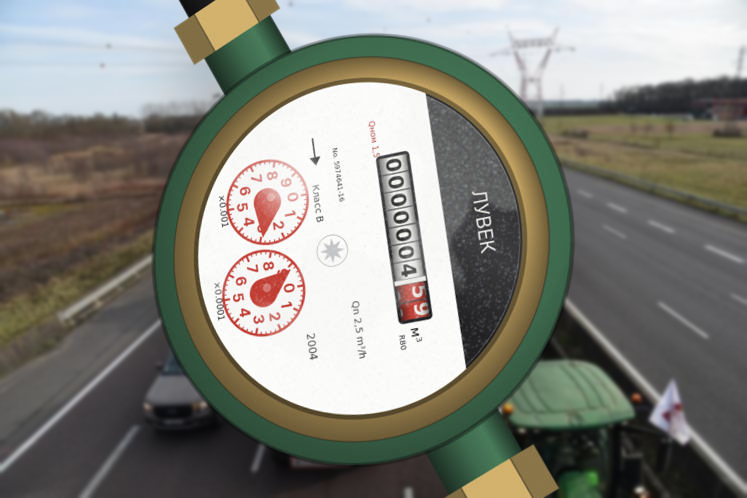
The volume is 4.5929 m³
